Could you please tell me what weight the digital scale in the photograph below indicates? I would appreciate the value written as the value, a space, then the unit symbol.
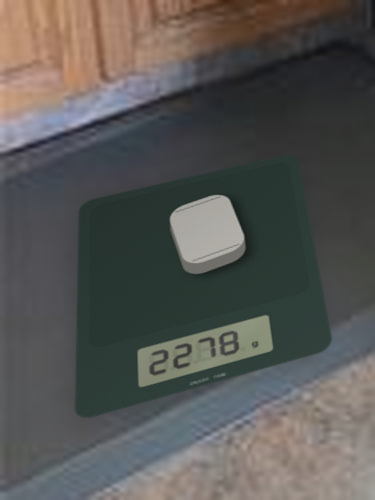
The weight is 2278 g
